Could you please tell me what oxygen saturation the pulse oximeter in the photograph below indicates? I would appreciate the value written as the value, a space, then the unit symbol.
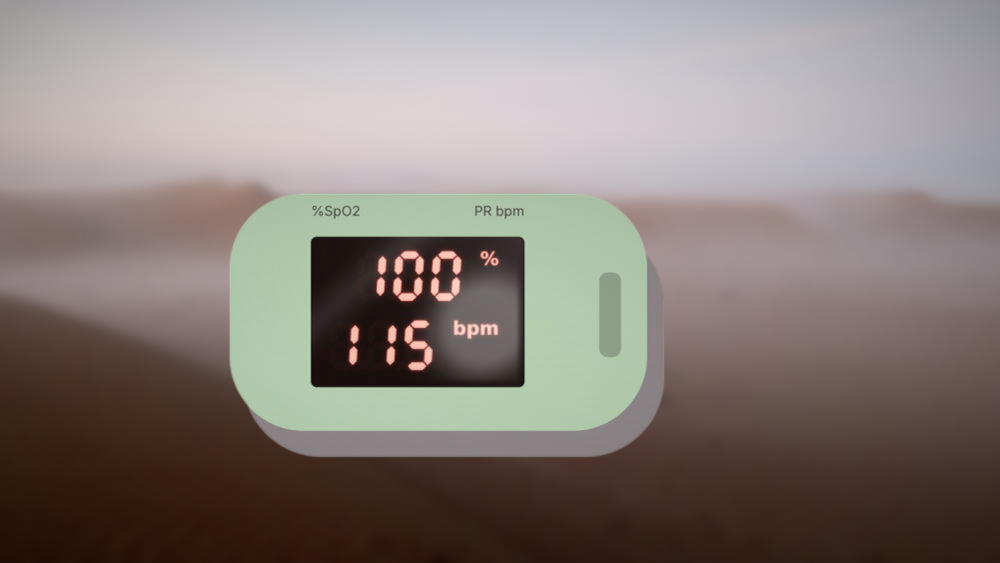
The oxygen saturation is 100 %
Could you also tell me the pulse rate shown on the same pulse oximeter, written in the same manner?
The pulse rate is 115 bpm
